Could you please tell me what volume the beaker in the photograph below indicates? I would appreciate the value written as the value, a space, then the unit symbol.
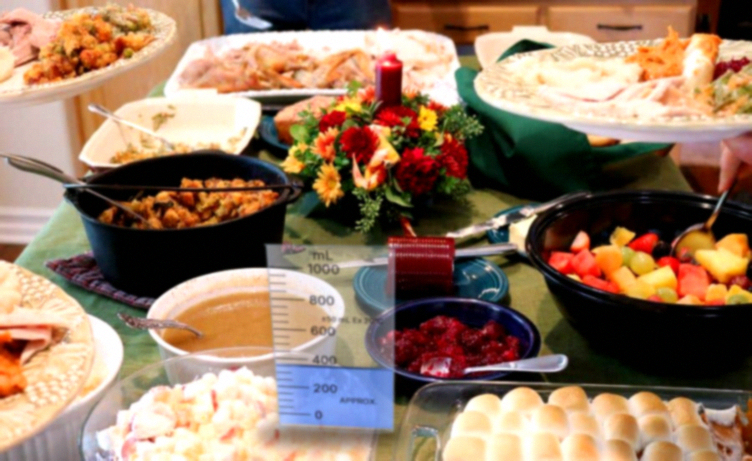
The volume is 350 mL
